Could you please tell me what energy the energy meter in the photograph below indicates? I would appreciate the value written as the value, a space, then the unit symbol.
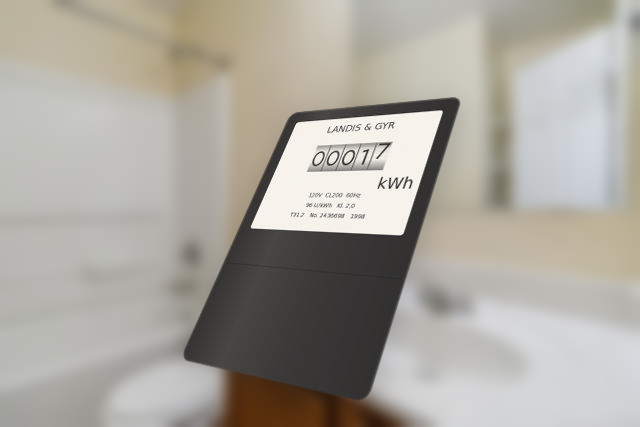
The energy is 17 kWh
